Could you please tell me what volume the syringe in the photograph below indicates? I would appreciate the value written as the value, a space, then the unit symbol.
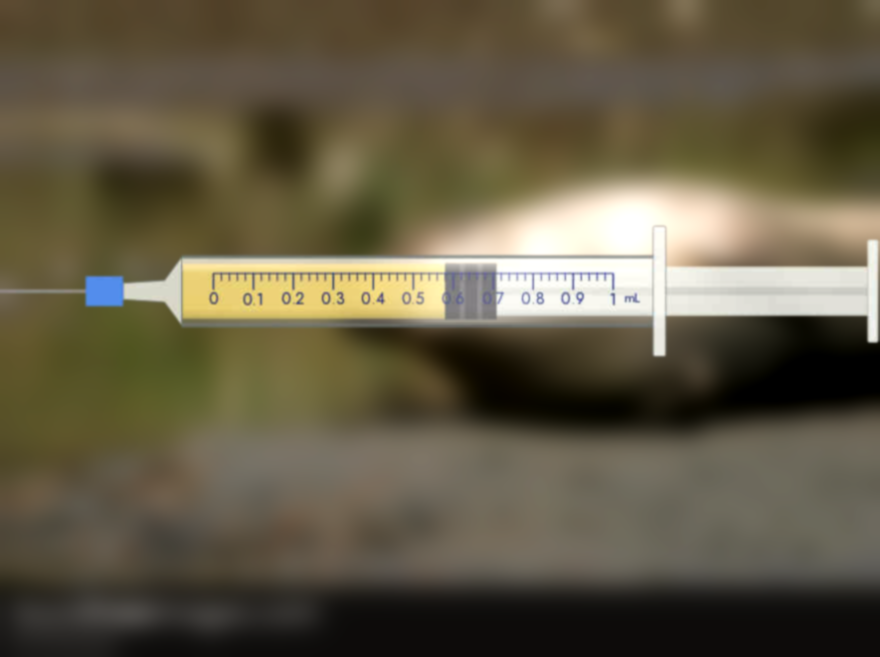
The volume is 0.58 mL
